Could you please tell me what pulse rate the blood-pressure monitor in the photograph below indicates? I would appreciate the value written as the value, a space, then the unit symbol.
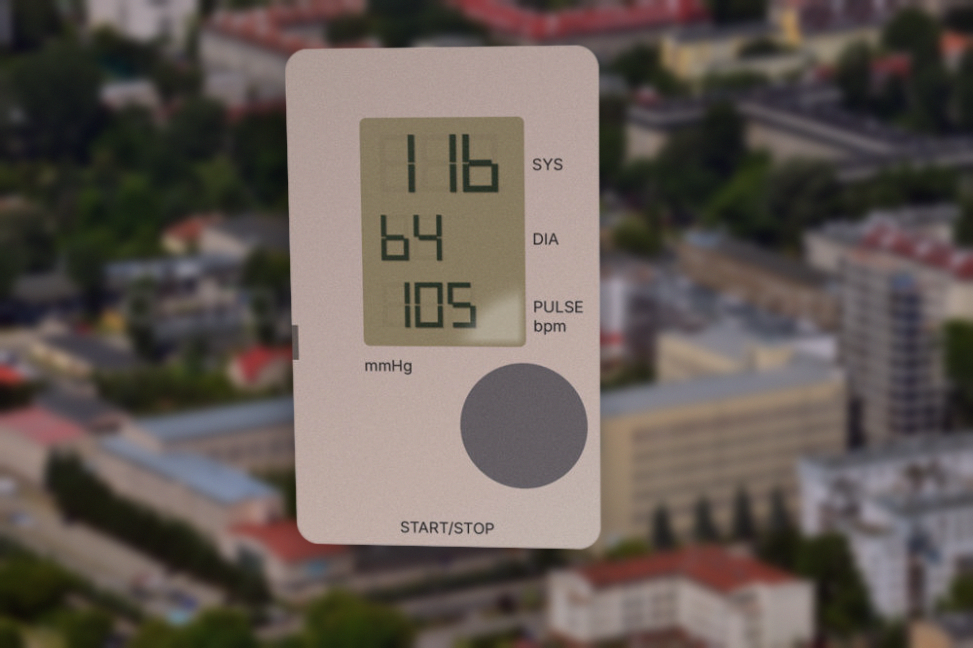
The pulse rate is 105 bpm
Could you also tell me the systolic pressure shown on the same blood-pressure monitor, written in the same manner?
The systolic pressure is 116 mmHg
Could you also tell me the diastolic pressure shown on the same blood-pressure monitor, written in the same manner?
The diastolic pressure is 64 mmHg
